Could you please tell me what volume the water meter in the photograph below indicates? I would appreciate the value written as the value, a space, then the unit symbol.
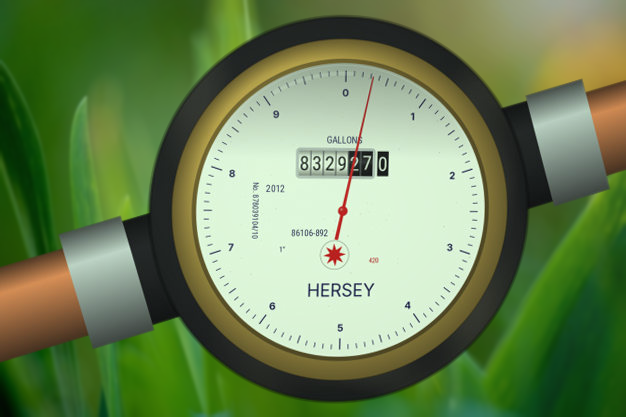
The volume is 8329270.3 gal
